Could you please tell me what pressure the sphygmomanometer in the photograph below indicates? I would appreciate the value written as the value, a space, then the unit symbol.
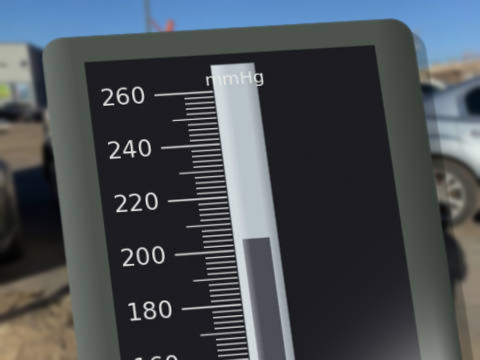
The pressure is 204 mmHg
